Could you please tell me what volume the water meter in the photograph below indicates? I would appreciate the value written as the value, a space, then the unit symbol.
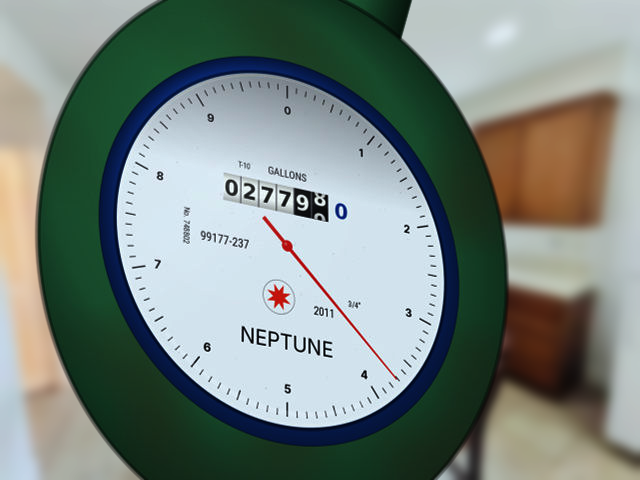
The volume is 277983.7 gal
